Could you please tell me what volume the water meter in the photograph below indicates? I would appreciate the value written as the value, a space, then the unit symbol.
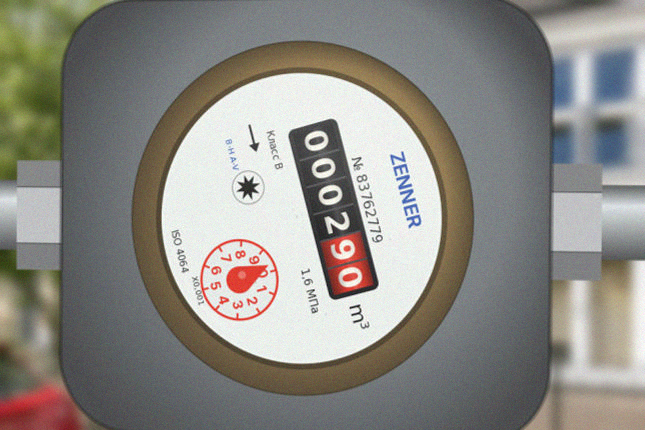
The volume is 2.899 m³
